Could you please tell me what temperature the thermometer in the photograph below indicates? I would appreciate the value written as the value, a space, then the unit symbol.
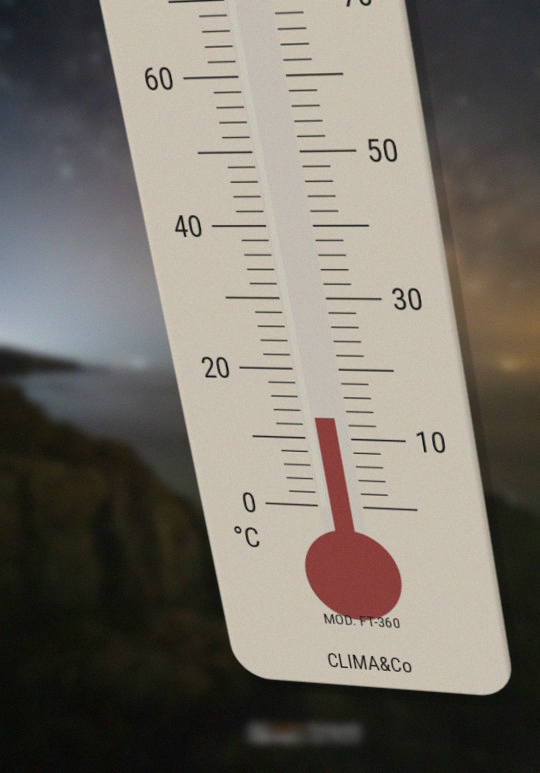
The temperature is 13 °C
